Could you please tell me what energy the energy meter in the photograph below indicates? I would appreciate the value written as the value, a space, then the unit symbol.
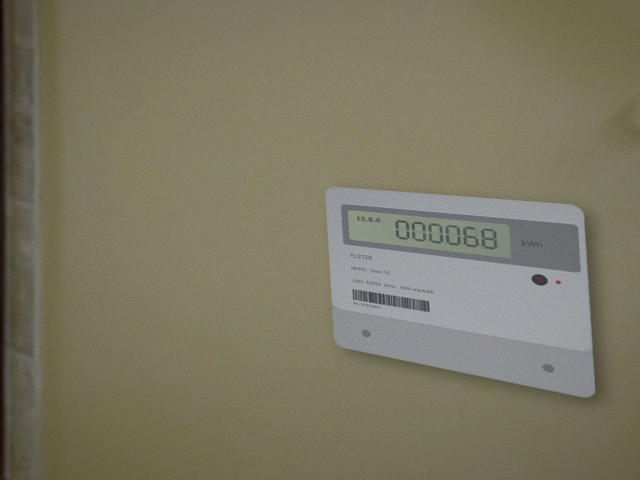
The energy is 68 kWh
